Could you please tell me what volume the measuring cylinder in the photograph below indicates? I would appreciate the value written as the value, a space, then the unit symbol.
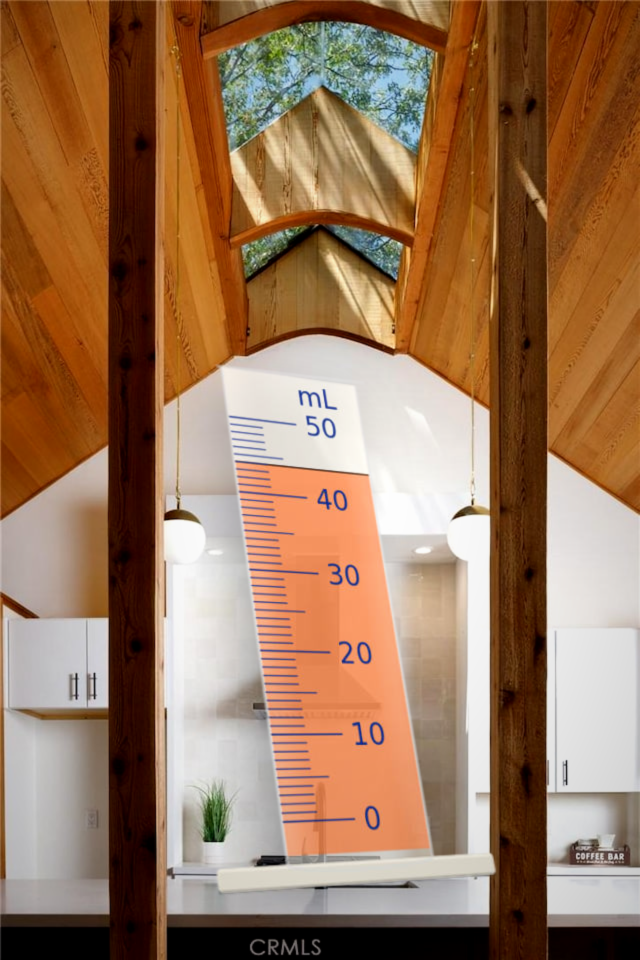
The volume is 44 mL
